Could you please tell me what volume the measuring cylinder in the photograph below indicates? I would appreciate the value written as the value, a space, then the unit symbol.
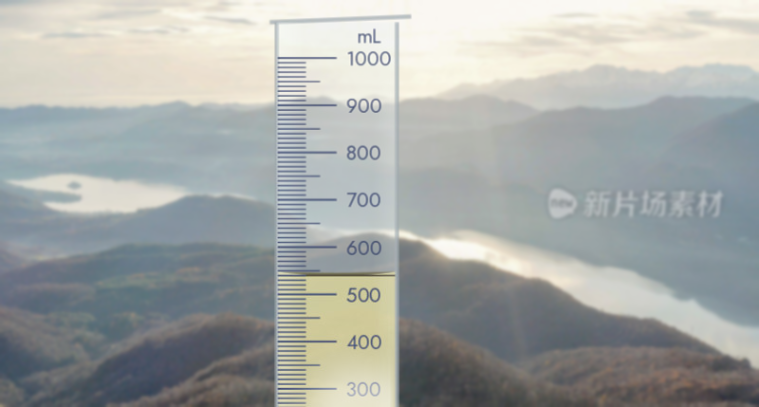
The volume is 540 mL
